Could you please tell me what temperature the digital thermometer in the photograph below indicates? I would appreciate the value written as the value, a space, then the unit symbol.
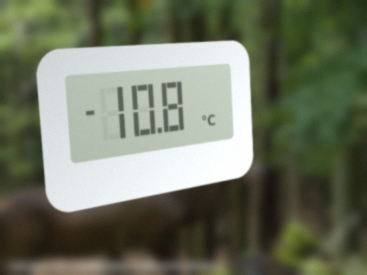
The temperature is -10.8 °C
